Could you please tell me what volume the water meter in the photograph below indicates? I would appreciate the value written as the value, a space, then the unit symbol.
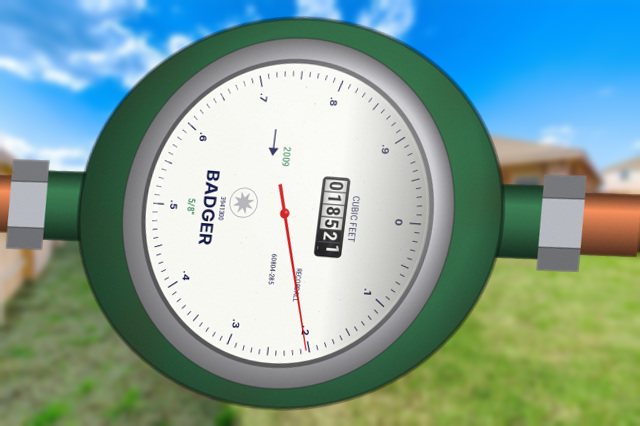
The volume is 18521.20 ft³
